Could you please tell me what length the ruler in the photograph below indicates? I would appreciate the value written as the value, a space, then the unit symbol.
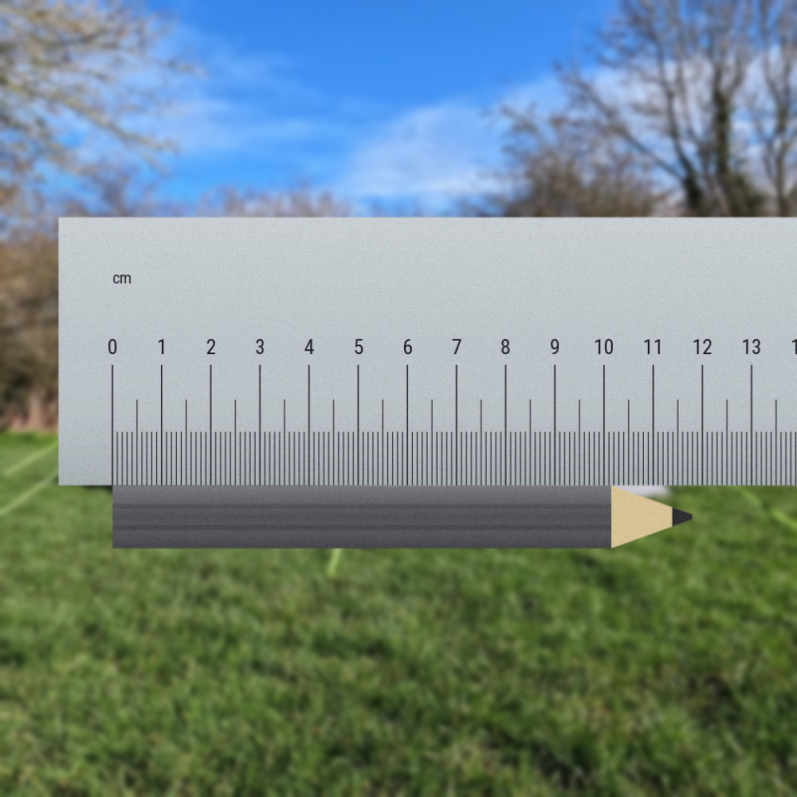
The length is 11.8 cm
